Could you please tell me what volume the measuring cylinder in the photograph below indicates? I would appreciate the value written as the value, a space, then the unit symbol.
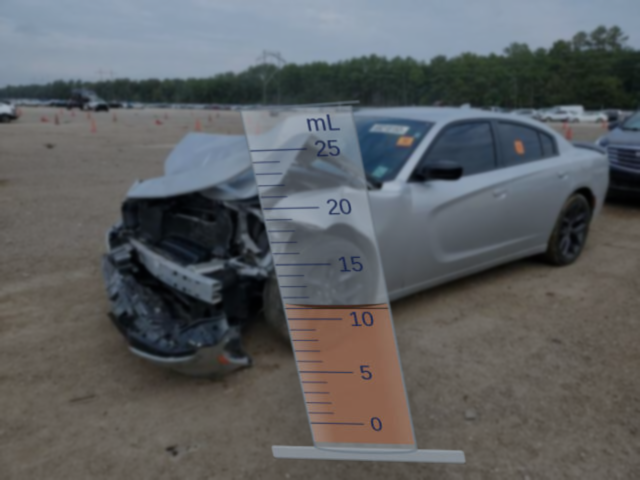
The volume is 11 mL
